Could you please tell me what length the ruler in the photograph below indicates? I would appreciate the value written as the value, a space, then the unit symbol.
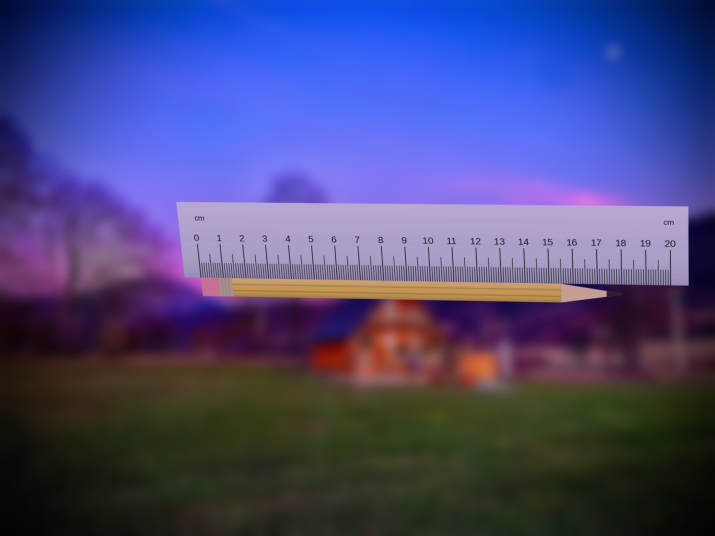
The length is 18 cm
